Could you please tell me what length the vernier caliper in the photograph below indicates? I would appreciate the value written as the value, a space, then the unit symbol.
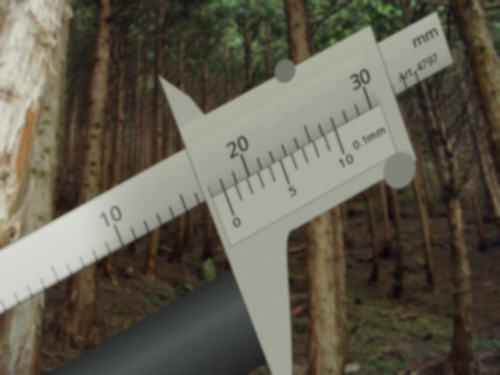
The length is 18.0 mm
